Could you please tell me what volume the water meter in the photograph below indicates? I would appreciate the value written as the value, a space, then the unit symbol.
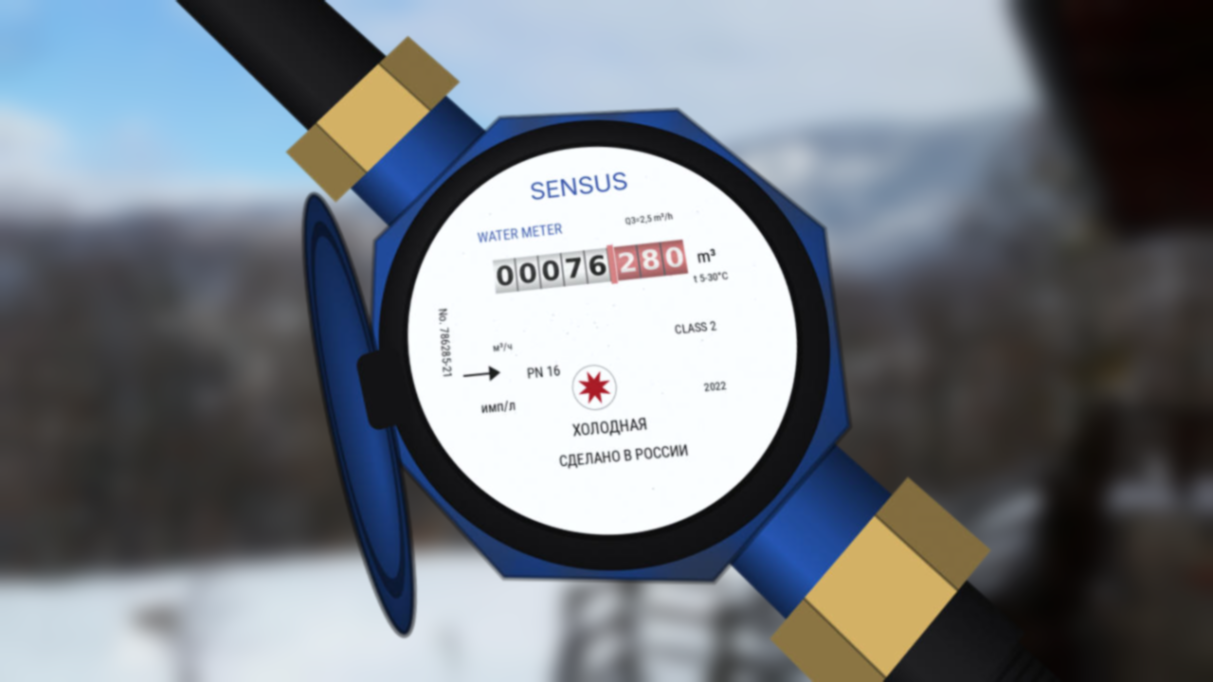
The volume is 76.280 m³
